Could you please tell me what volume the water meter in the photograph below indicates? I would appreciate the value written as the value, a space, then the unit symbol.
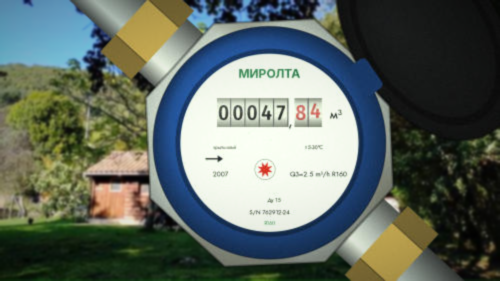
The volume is 47.84 m³
